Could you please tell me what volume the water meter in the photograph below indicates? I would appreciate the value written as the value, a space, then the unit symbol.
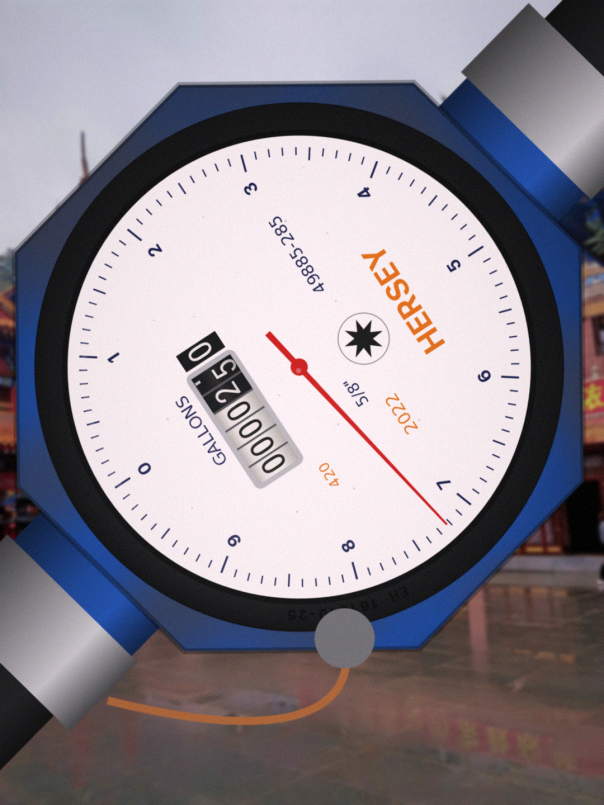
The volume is 247.2 gal
